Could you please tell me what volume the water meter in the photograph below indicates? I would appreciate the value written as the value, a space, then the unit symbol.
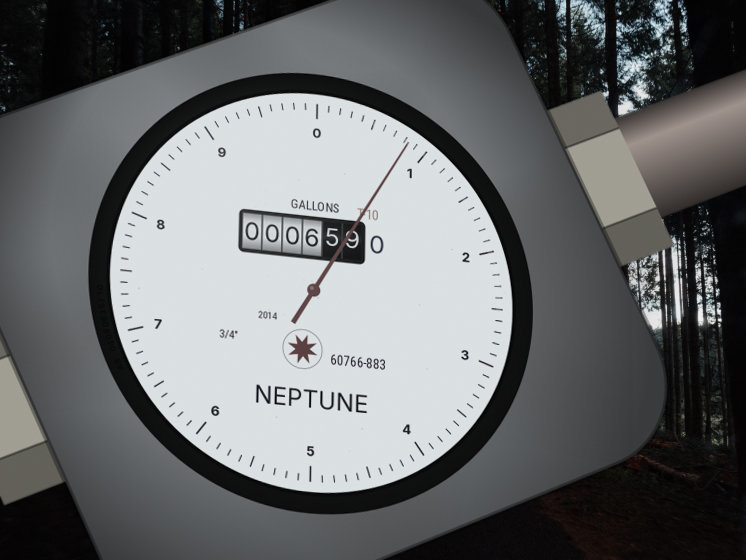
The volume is 6590.8 gal
